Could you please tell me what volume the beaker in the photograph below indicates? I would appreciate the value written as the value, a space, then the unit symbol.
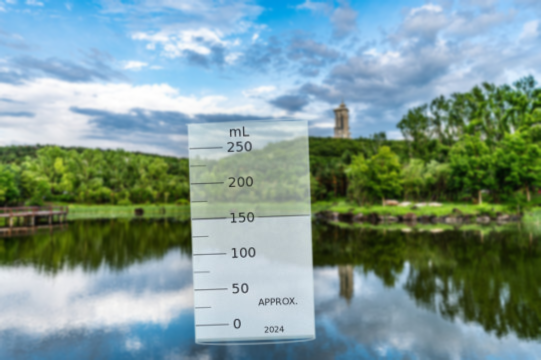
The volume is 150 mL
